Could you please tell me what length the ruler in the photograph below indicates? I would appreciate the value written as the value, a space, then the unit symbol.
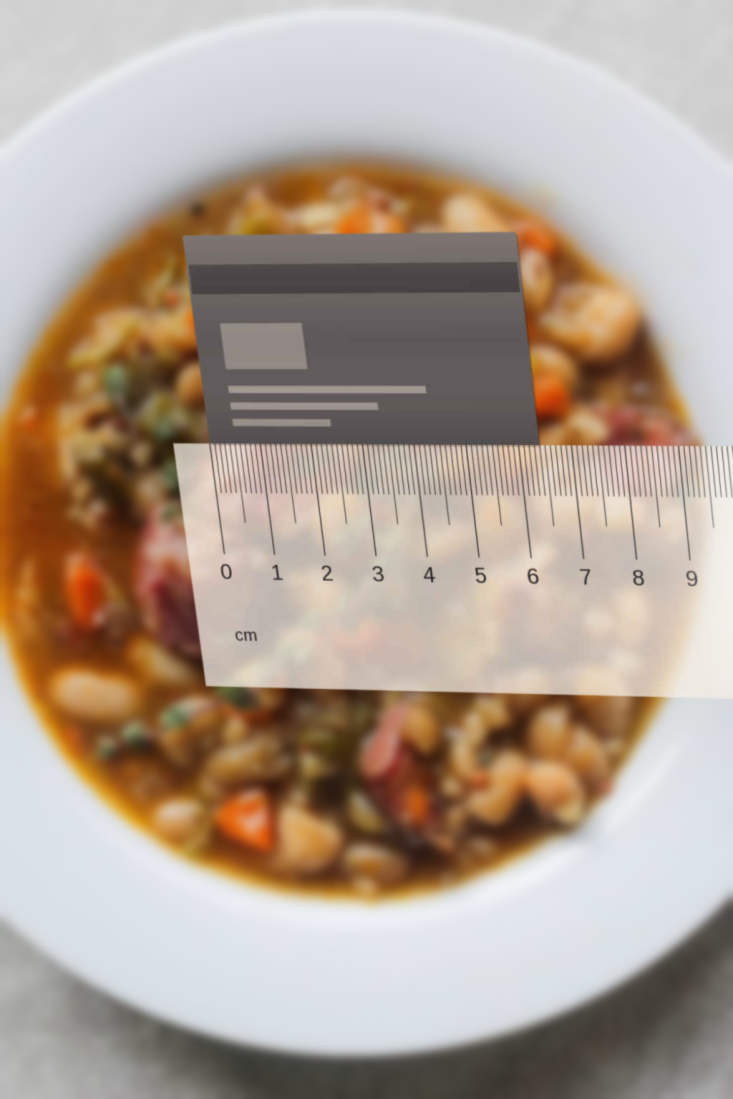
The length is 6.4 cm
